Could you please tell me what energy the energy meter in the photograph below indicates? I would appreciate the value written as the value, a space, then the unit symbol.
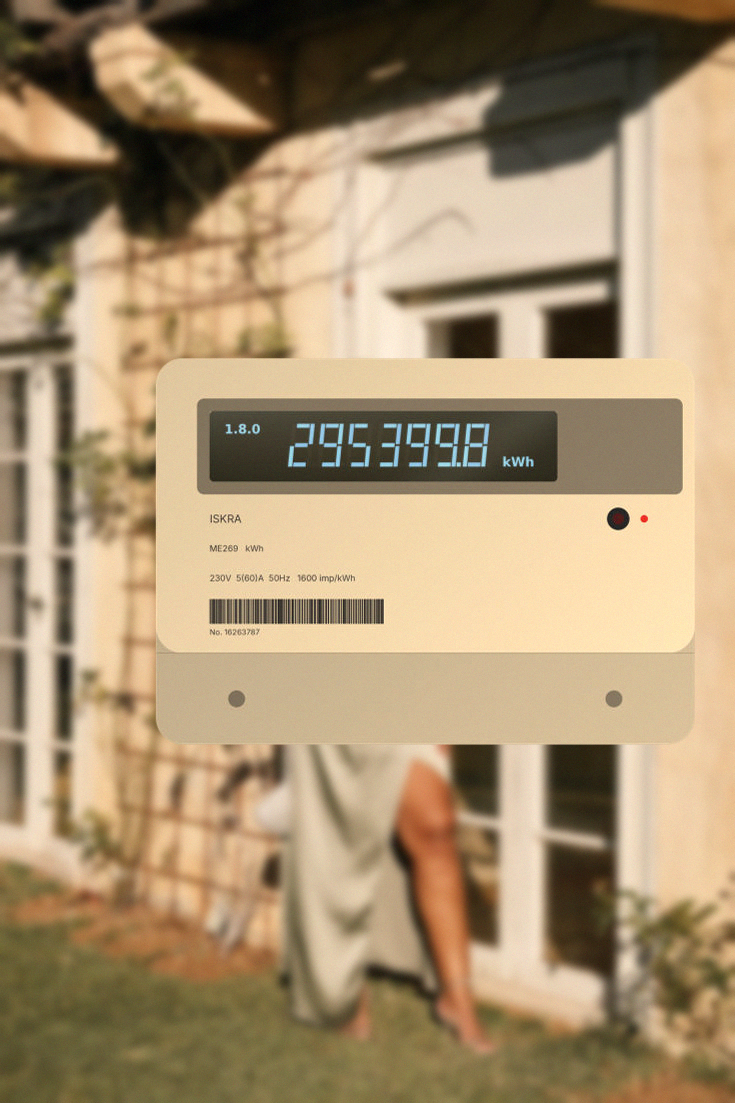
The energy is 295399.8 kWh
